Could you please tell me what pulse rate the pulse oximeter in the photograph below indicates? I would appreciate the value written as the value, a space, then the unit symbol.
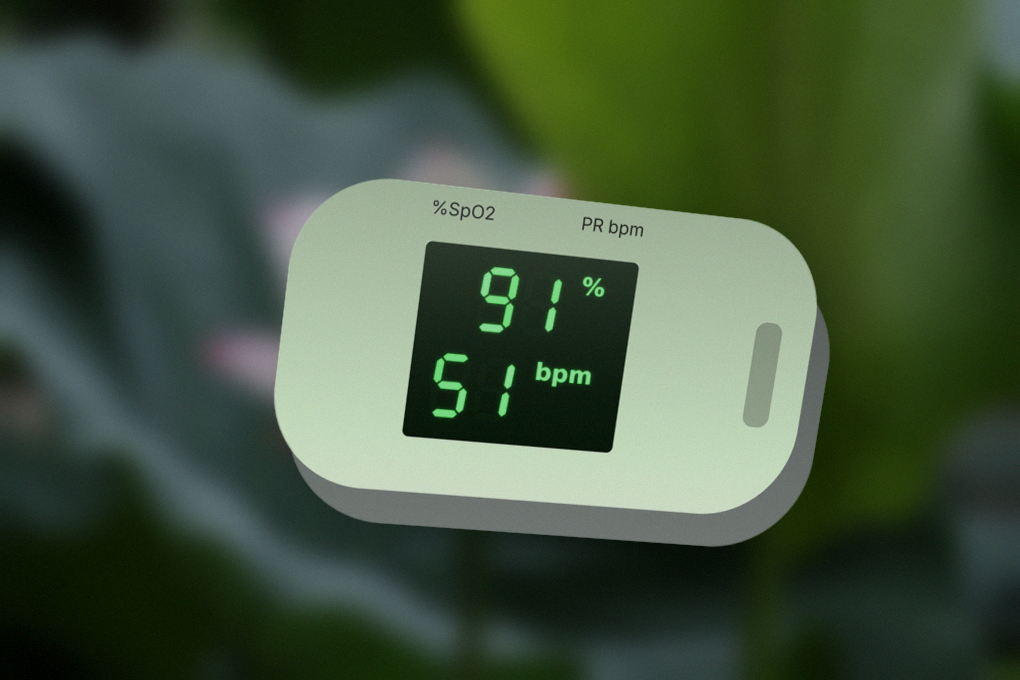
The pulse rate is 51 bpm
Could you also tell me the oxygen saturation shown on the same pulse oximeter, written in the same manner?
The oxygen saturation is 91 %
